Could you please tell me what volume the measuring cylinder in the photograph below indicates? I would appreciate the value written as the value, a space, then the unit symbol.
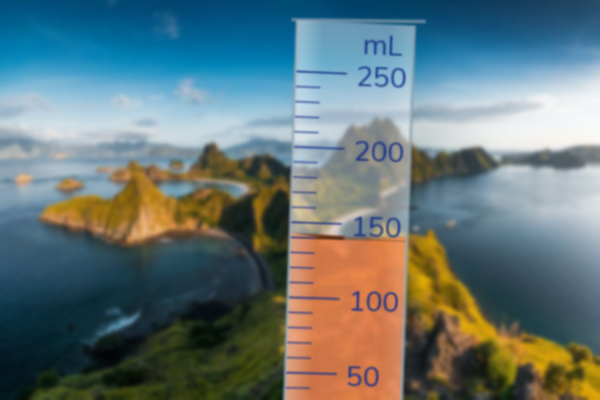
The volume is 140 mL
